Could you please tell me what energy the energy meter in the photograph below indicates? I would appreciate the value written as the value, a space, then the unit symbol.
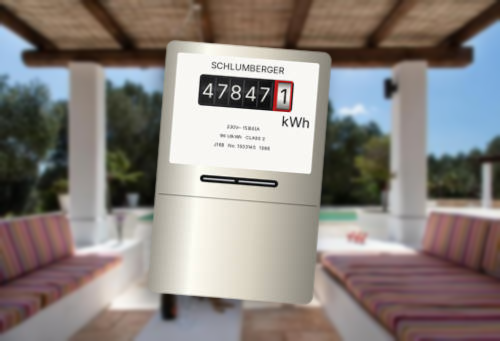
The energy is 47847.1 kWh
